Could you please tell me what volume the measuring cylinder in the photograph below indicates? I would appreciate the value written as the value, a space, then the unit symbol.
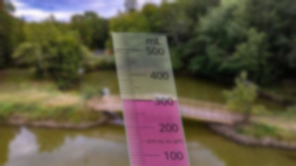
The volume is 300 mL
